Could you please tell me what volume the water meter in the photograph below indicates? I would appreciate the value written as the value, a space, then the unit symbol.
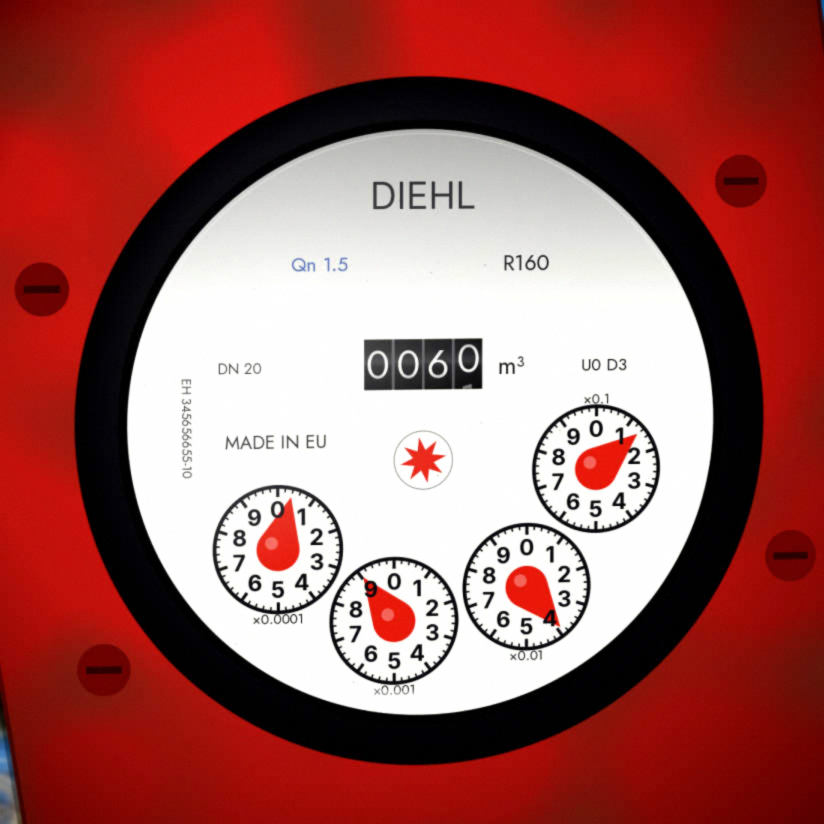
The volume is 60.1390 m³
